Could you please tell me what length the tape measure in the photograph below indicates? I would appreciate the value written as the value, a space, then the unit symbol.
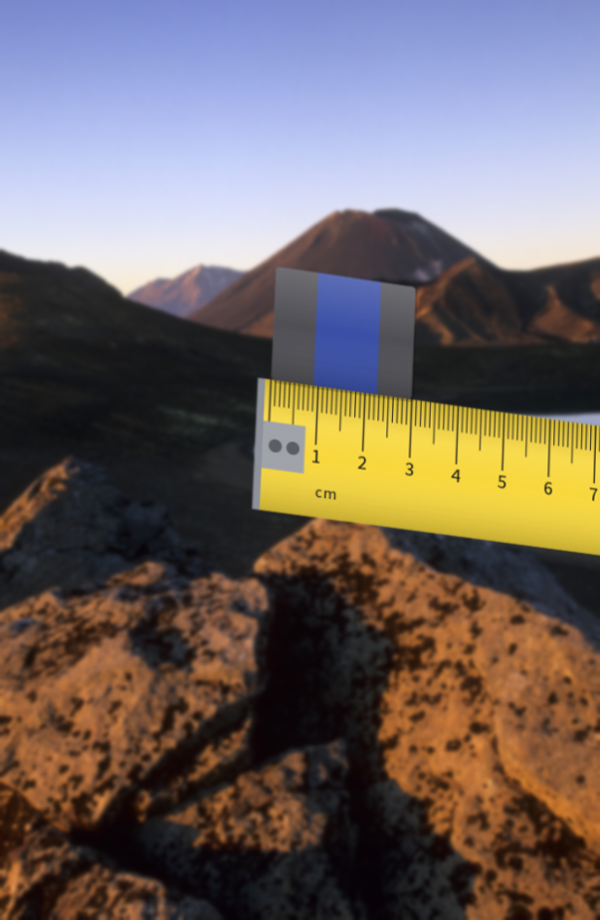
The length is 3 cm
